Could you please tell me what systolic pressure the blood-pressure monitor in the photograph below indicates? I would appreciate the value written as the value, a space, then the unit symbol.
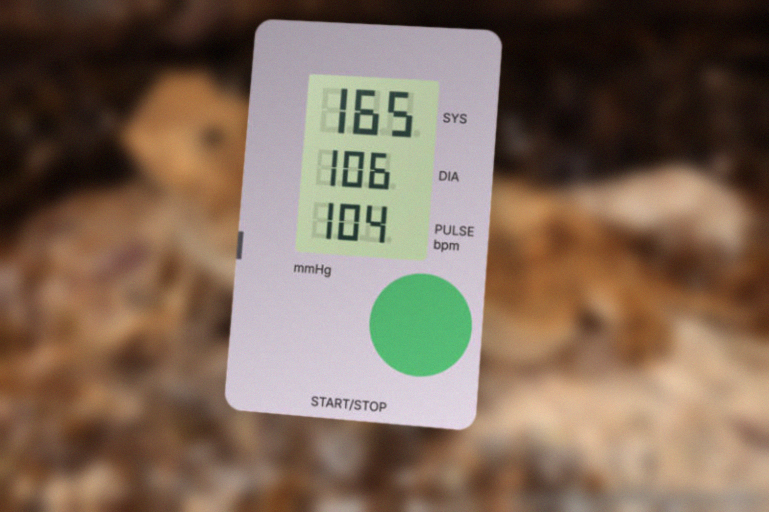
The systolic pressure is 165 mmHg
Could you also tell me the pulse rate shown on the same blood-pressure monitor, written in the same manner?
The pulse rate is 104 bpm
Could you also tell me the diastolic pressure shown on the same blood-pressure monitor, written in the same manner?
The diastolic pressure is 106 mmHg
